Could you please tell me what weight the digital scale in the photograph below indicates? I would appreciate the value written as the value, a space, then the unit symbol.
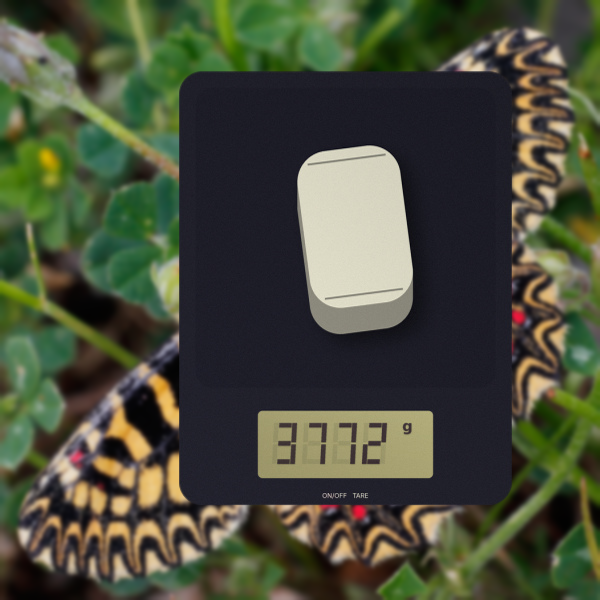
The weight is 3772 g
